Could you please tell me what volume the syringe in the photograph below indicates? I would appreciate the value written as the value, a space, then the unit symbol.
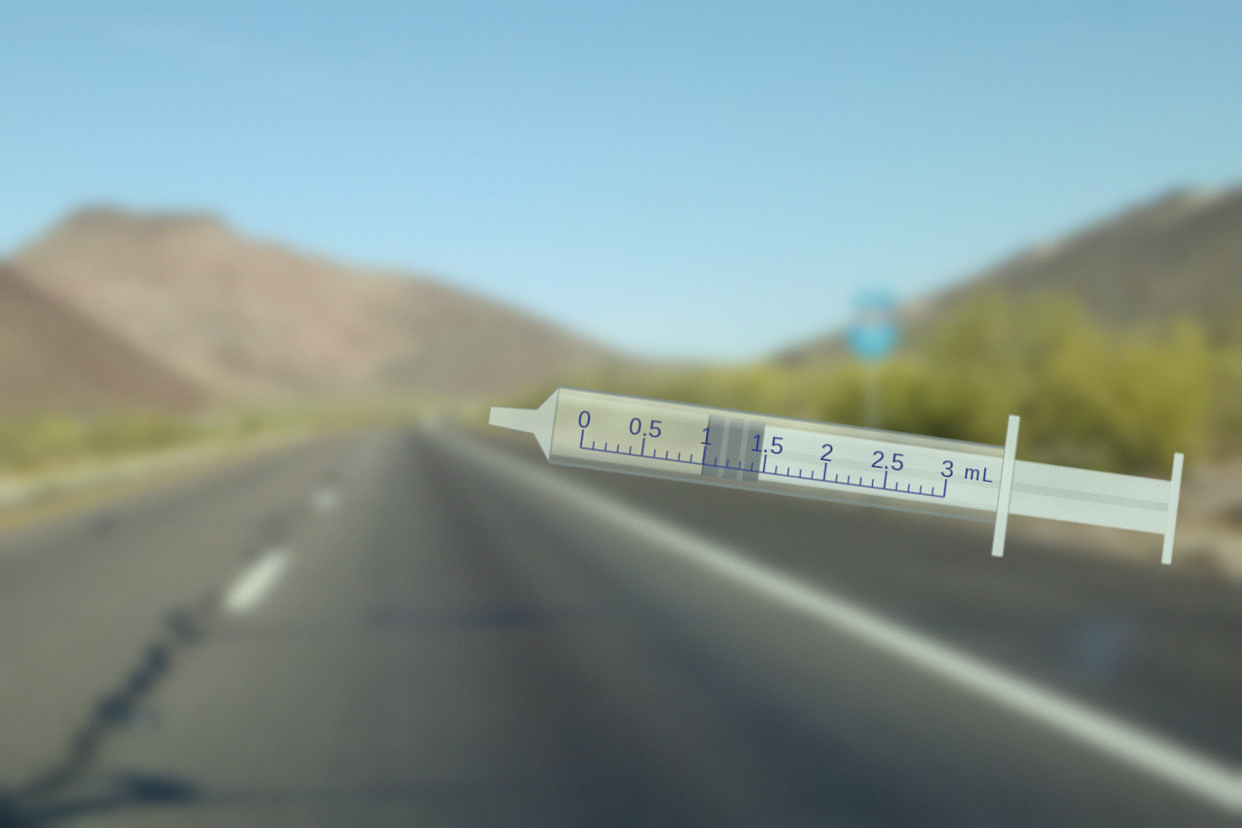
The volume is 1 mL
